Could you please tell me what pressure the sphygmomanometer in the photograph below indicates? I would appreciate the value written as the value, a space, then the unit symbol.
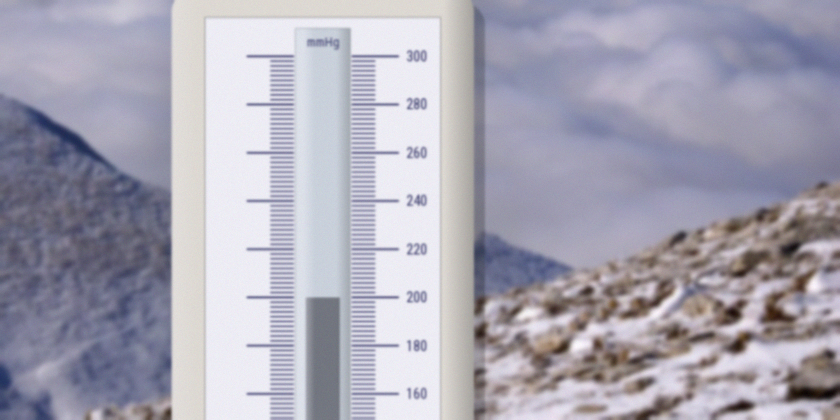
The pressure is 200 mmHg
